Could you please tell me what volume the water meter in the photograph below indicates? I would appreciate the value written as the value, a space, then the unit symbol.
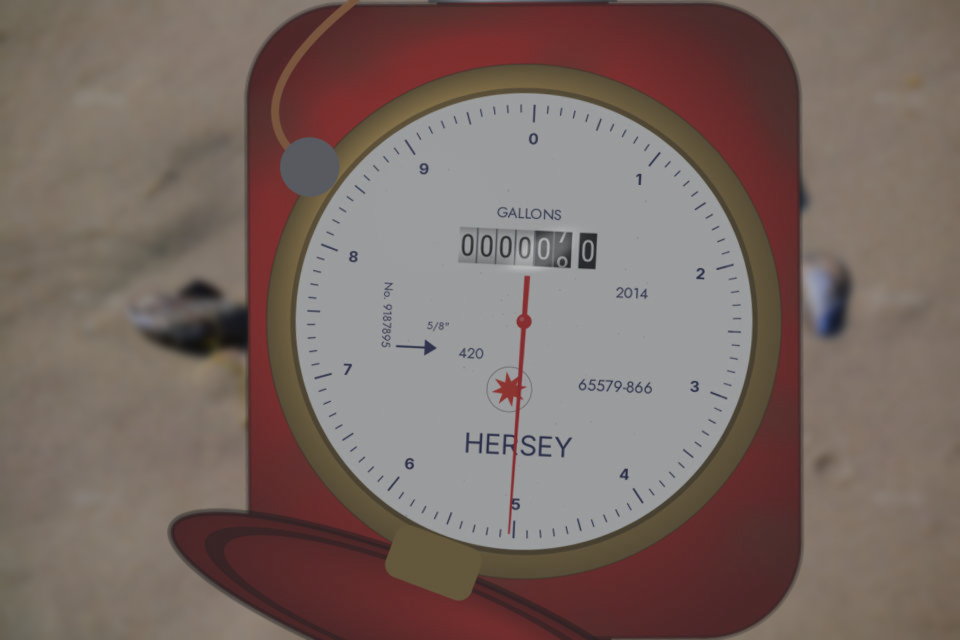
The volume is 75.0 gal
